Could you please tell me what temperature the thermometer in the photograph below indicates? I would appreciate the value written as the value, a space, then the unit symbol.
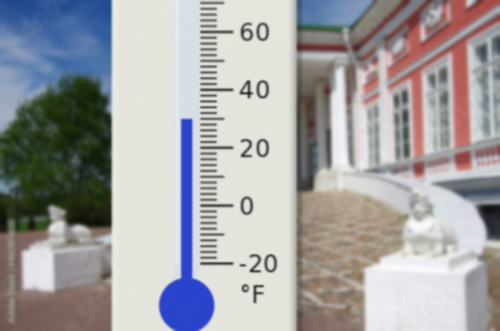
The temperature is 30 °F
